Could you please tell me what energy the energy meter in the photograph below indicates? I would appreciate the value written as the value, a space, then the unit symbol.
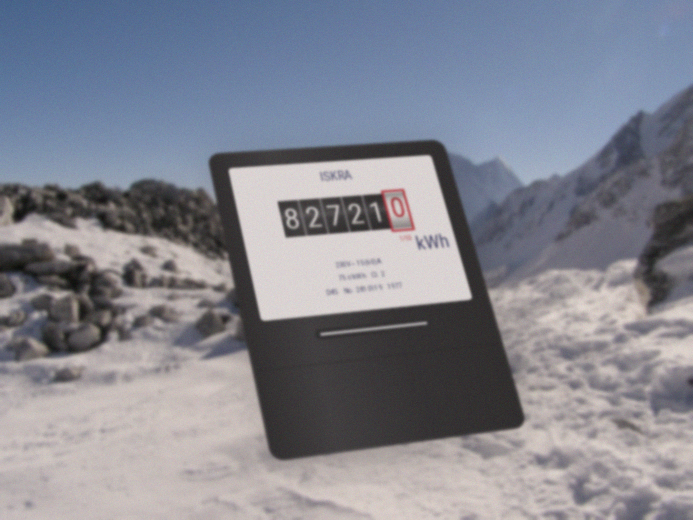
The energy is 82721.0 kWh
